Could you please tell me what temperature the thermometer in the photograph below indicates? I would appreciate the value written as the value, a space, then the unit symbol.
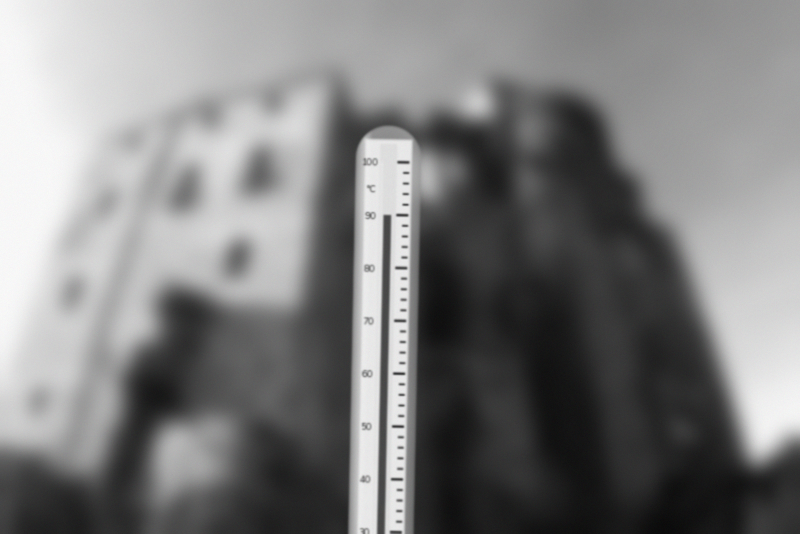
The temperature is 90 °C
